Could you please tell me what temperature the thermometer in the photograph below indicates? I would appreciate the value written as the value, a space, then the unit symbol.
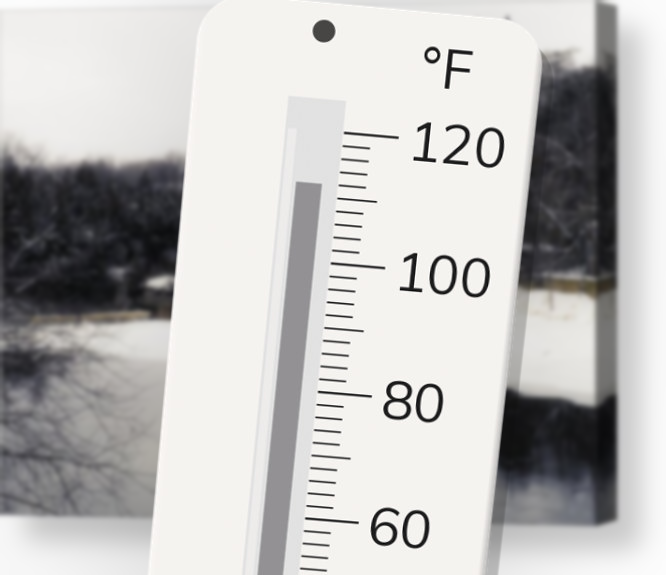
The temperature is 112 °F
